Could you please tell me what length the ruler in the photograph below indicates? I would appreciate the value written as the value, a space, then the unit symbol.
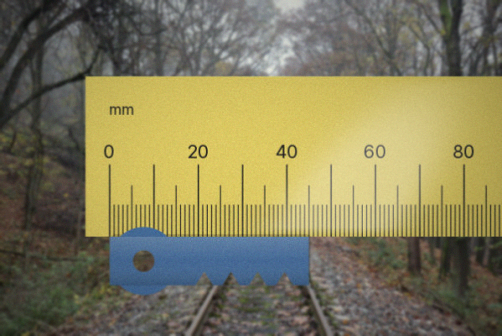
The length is 45 mm
